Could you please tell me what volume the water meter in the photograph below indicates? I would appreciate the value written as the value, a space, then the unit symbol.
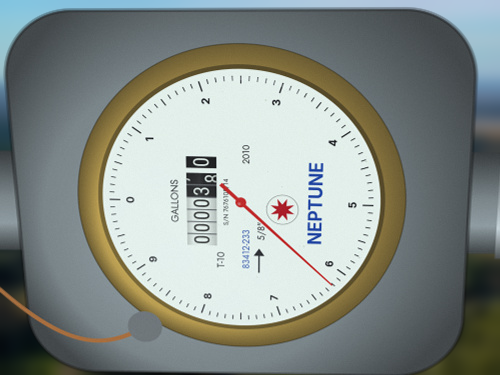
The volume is 376.2 gal
